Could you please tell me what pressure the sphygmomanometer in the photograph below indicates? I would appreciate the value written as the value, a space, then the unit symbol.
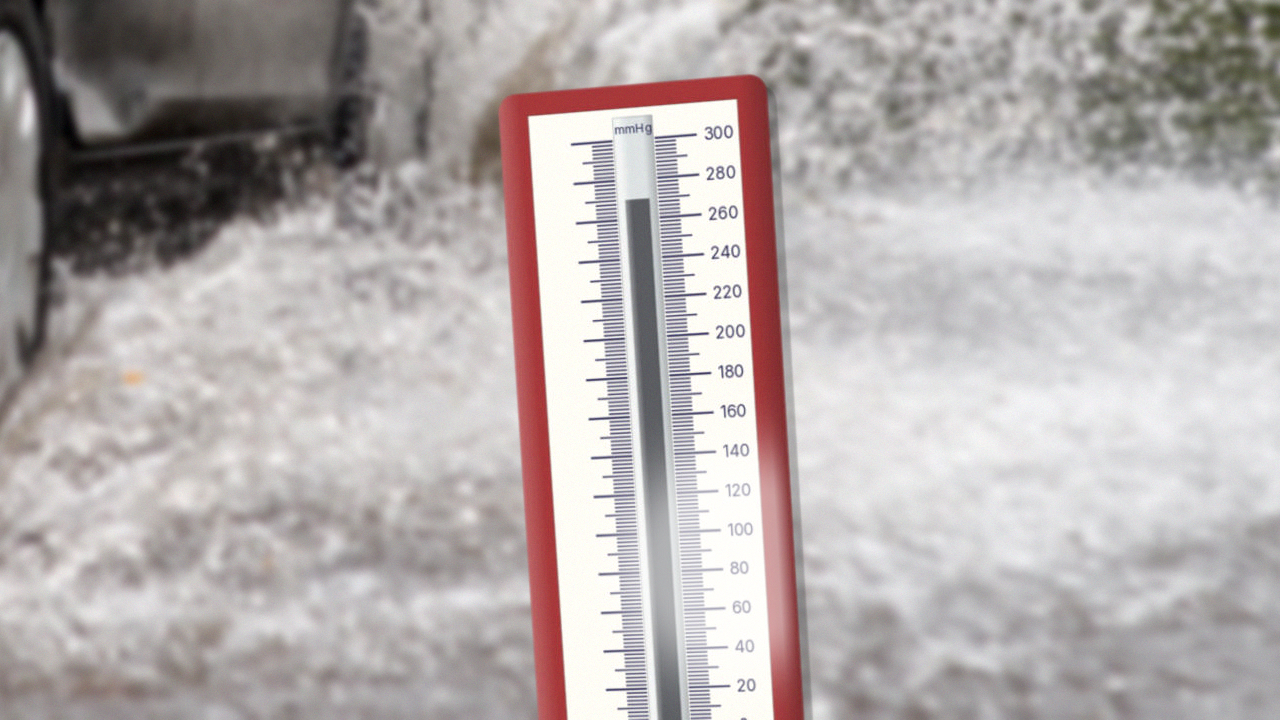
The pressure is 270 mmHg
